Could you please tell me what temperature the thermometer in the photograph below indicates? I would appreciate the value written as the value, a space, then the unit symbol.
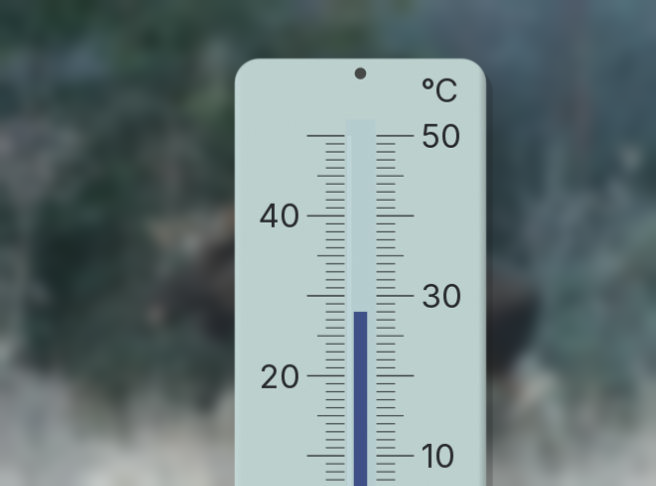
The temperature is 28 °C
